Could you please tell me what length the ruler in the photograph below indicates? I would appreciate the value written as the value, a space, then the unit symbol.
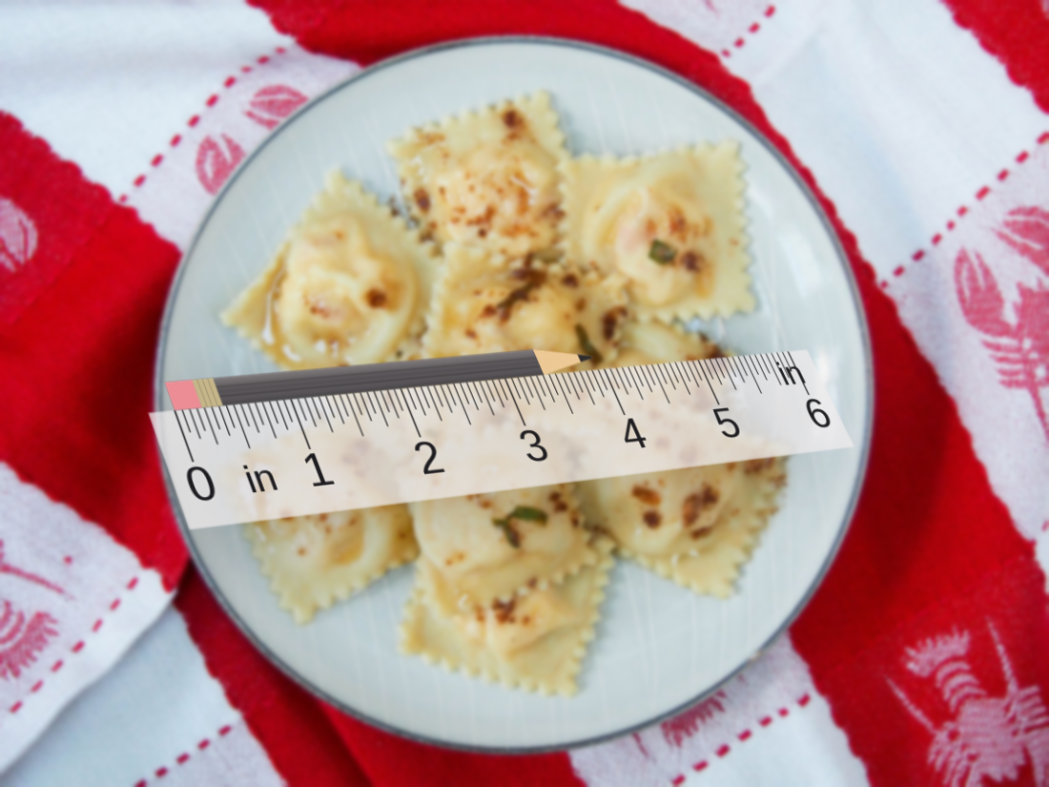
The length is 3.9375 in
